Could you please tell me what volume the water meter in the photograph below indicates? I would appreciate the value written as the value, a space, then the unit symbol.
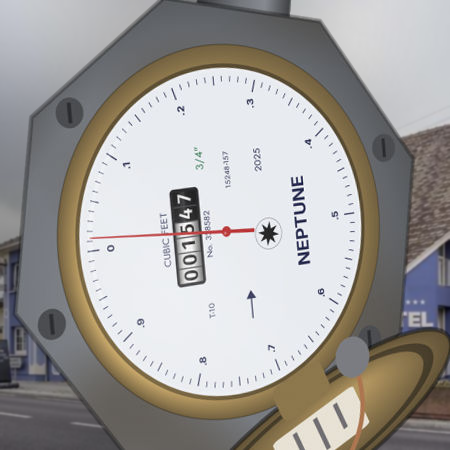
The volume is 1547.01 ft³
